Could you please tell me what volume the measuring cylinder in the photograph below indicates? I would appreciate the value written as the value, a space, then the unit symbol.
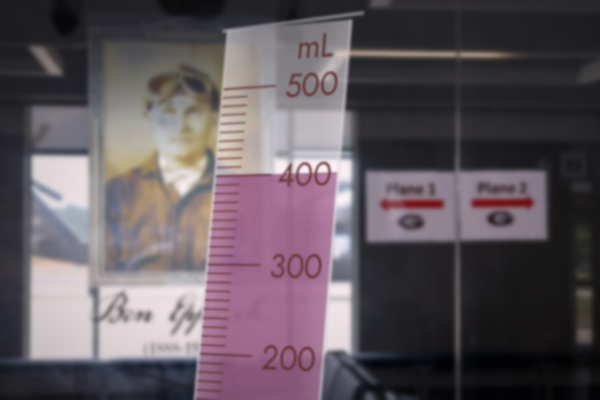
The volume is 400 mL
